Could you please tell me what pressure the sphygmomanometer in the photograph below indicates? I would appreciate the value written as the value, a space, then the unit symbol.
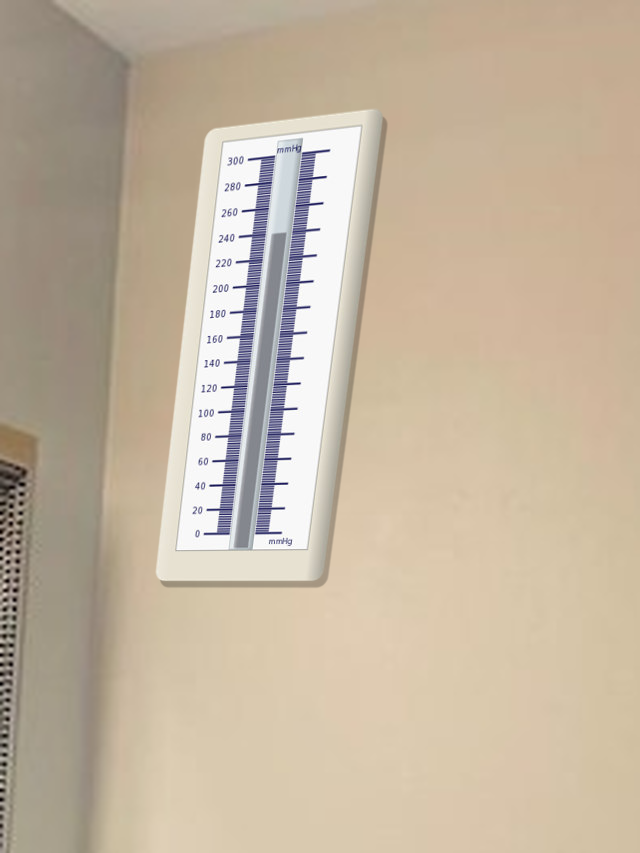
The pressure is 240 mmHg
